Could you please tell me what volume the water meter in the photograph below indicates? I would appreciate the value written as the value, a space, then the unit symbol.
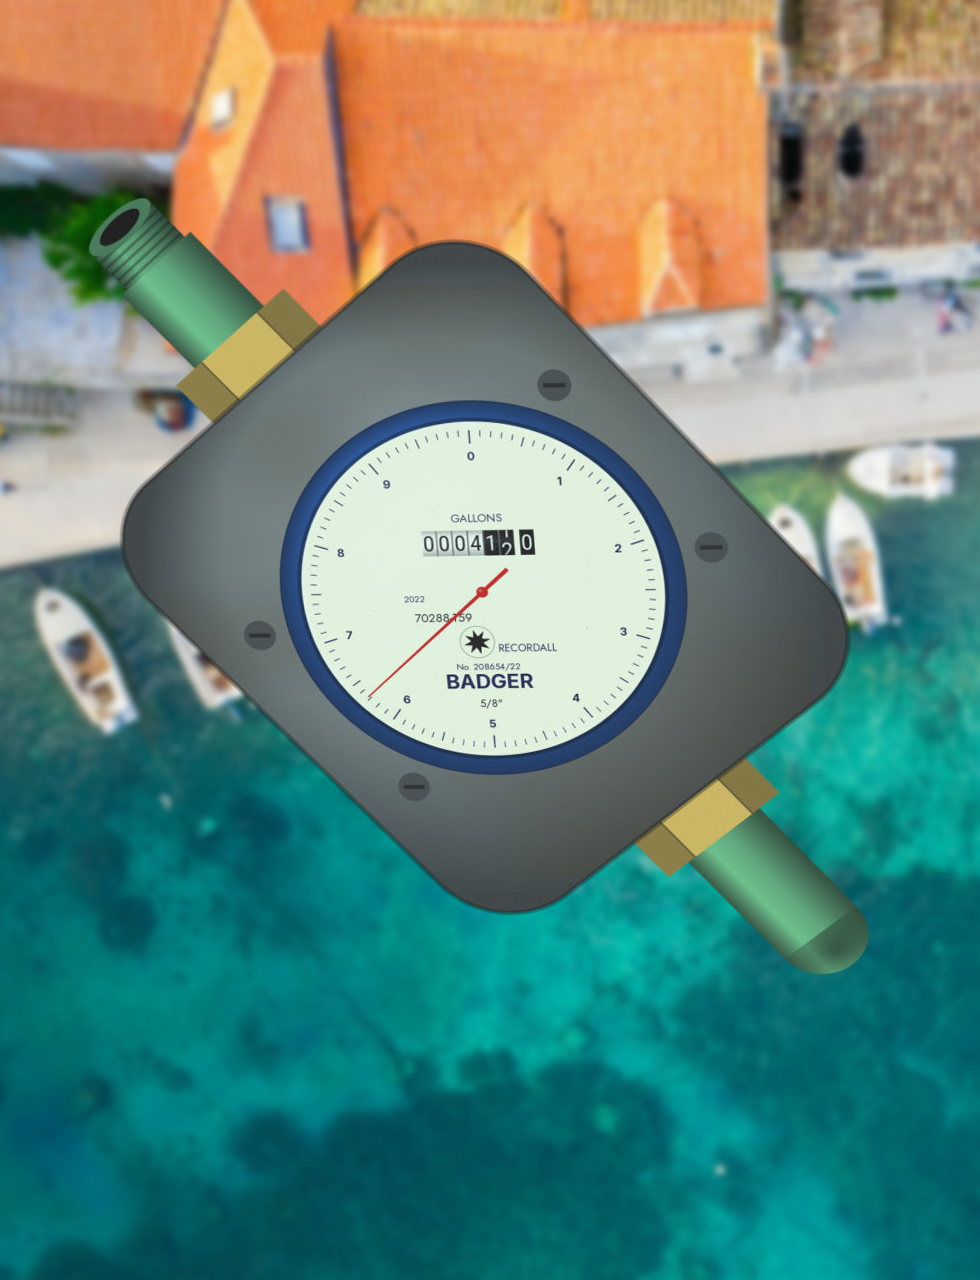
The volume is 4116.3 gal
